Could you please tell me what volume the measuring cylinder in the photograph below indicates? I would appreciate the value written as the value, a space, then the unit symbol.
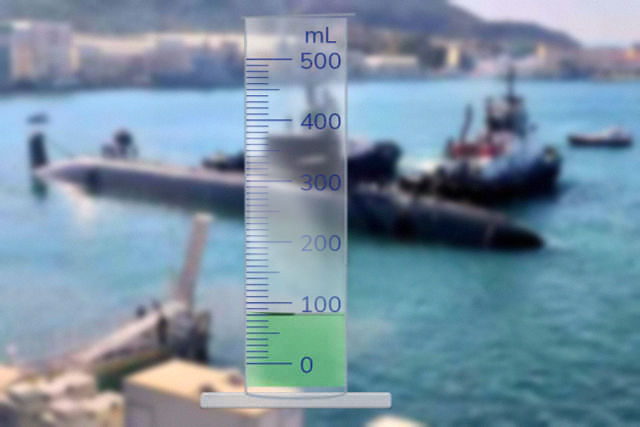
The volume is 80 mL
